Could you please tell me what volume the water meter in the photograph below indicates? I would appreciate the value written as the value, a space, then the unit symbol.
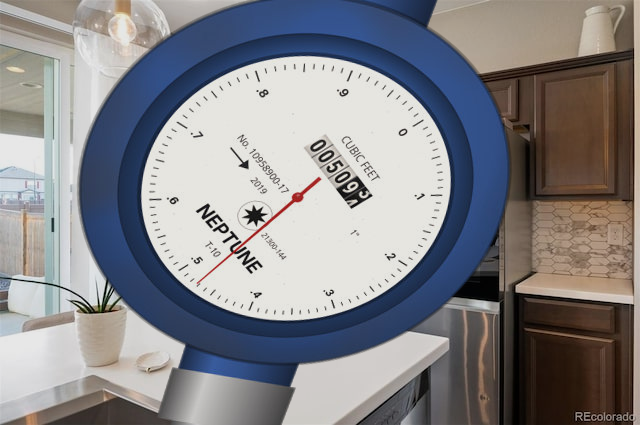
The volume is 5093.47 ft³
